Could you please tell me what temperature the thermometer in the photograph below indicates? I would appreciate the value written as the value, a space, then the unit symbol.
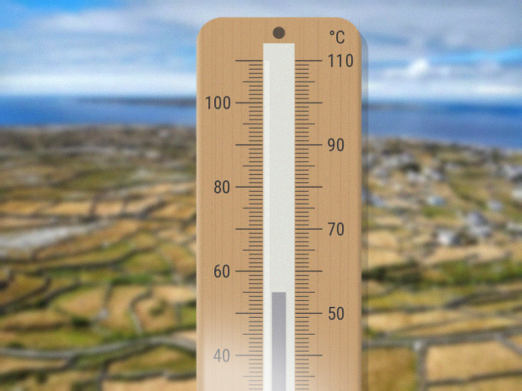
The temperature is 55 °C
